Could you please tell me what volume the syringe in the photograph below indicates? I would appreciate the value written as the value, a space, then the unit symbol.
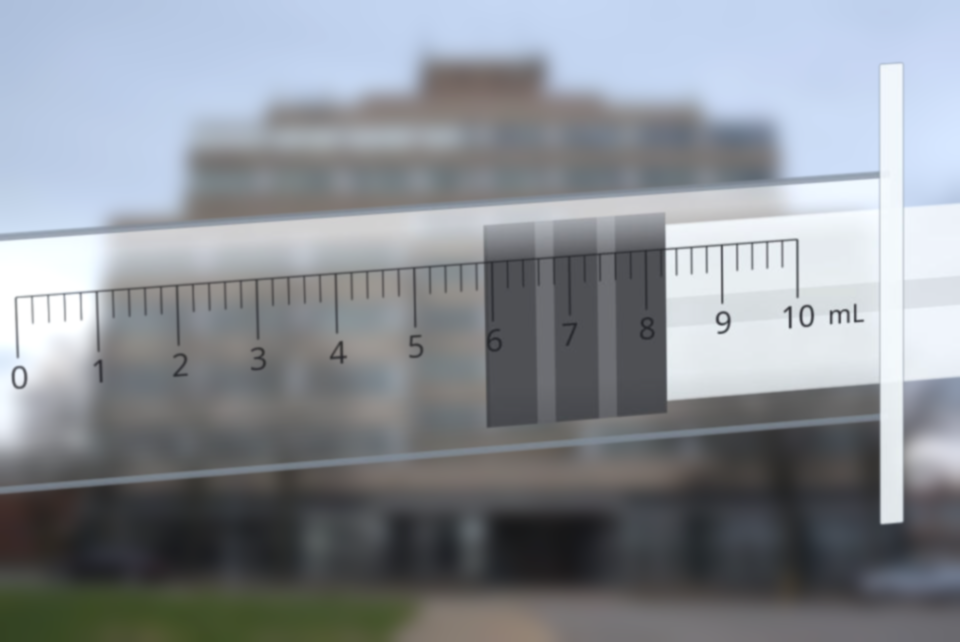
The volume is 5.9 mL
